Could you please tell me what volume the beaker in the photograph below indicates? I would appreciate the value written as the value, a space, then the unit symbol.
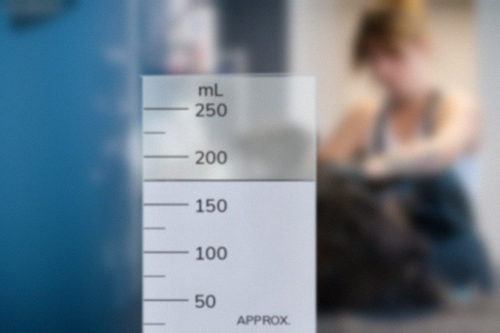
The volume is 175 mL
